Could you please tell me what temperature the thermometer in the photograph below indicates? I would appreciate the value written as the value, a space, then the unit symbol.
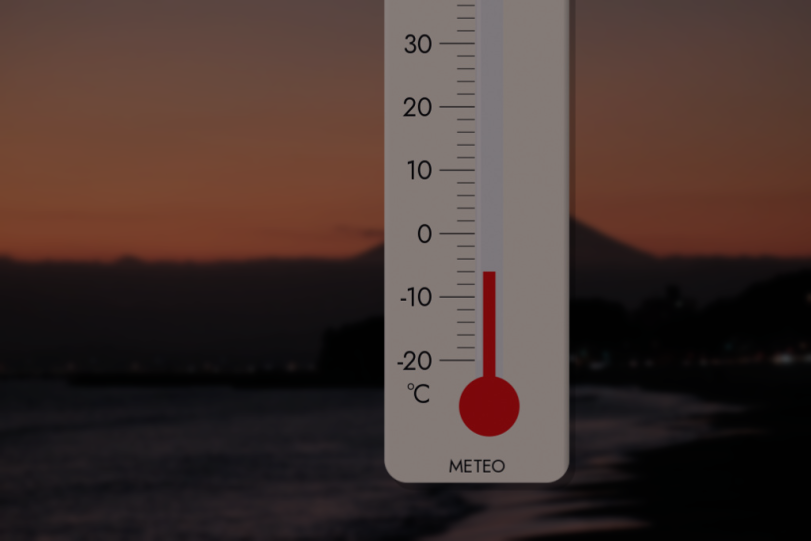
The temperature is -6 °C
